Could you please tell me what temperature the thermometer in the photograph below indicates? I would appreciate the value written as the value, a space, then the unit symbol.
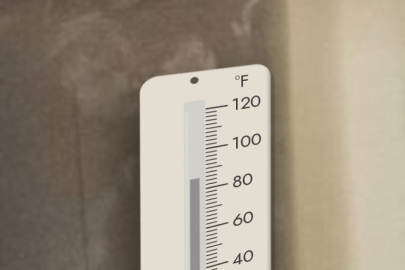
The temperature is 86 °F
